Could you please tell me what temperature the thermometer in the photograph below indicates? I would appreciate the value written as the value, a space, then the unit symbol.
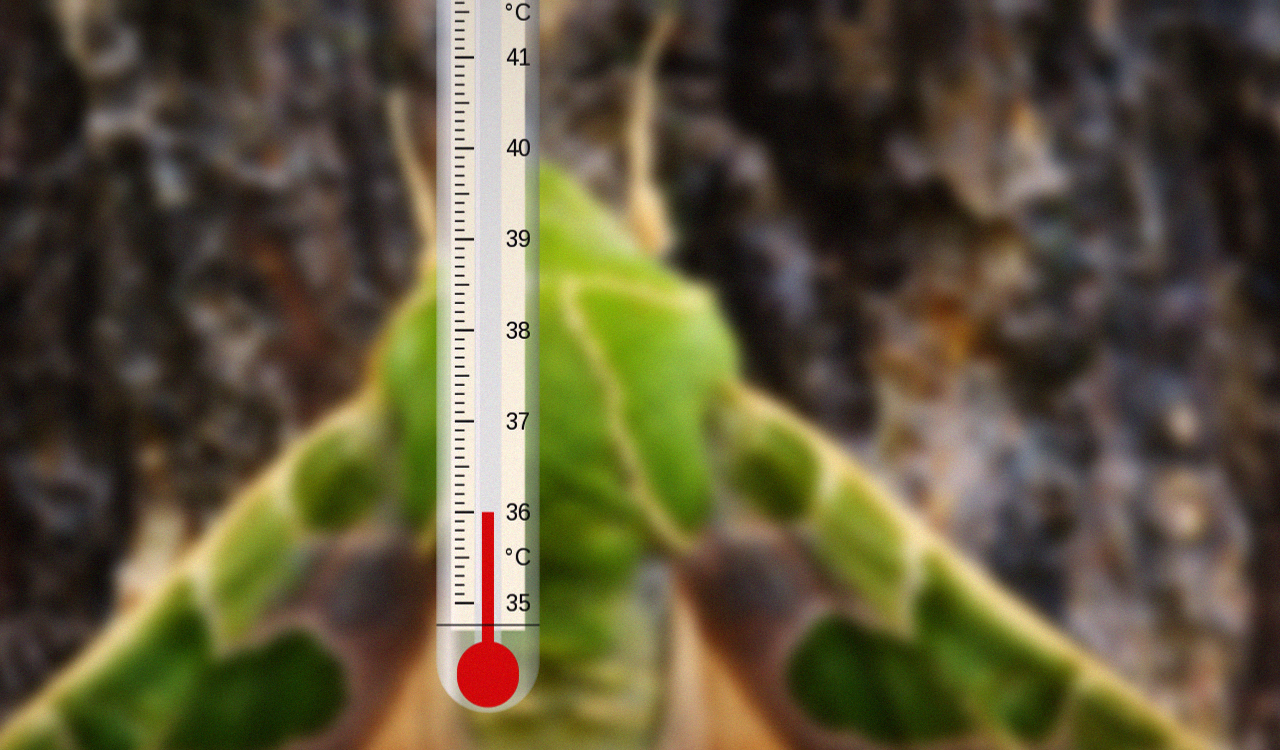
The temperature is 36 °C
